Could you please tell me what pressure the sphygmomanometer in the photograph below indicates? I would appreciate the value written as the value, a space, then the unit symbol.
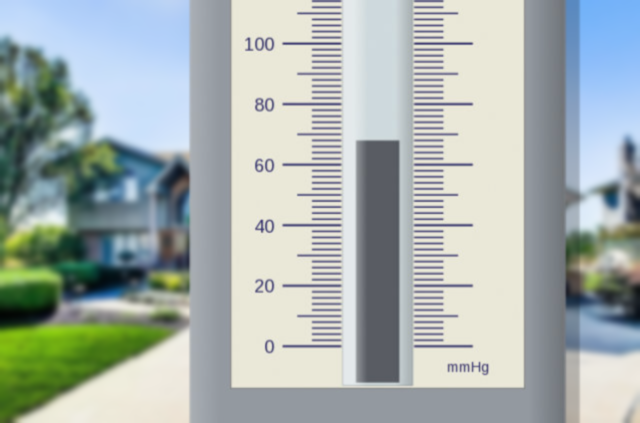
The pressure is 68 mmHg
